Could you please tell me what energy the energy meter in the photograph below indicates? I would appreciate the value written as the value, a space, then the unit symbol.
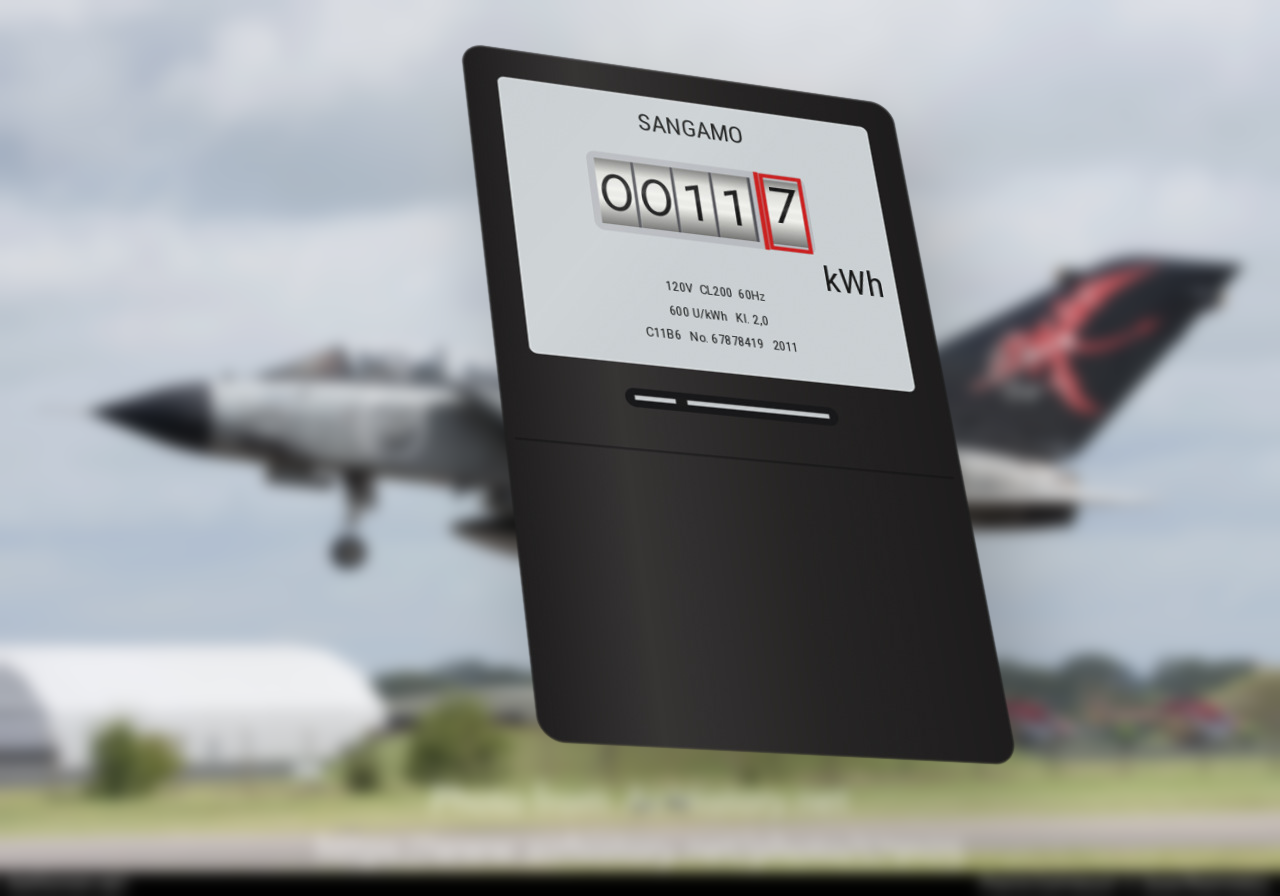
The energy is 11.7 kWh
